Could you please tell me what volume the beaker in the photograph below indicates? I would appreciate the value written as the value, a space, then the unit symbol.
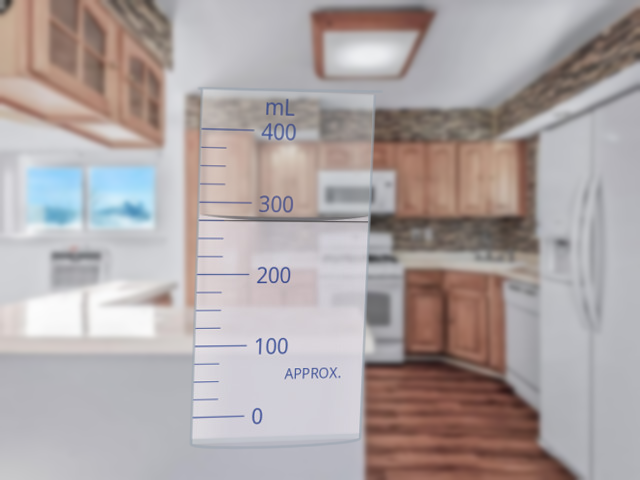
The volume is 275 mL
